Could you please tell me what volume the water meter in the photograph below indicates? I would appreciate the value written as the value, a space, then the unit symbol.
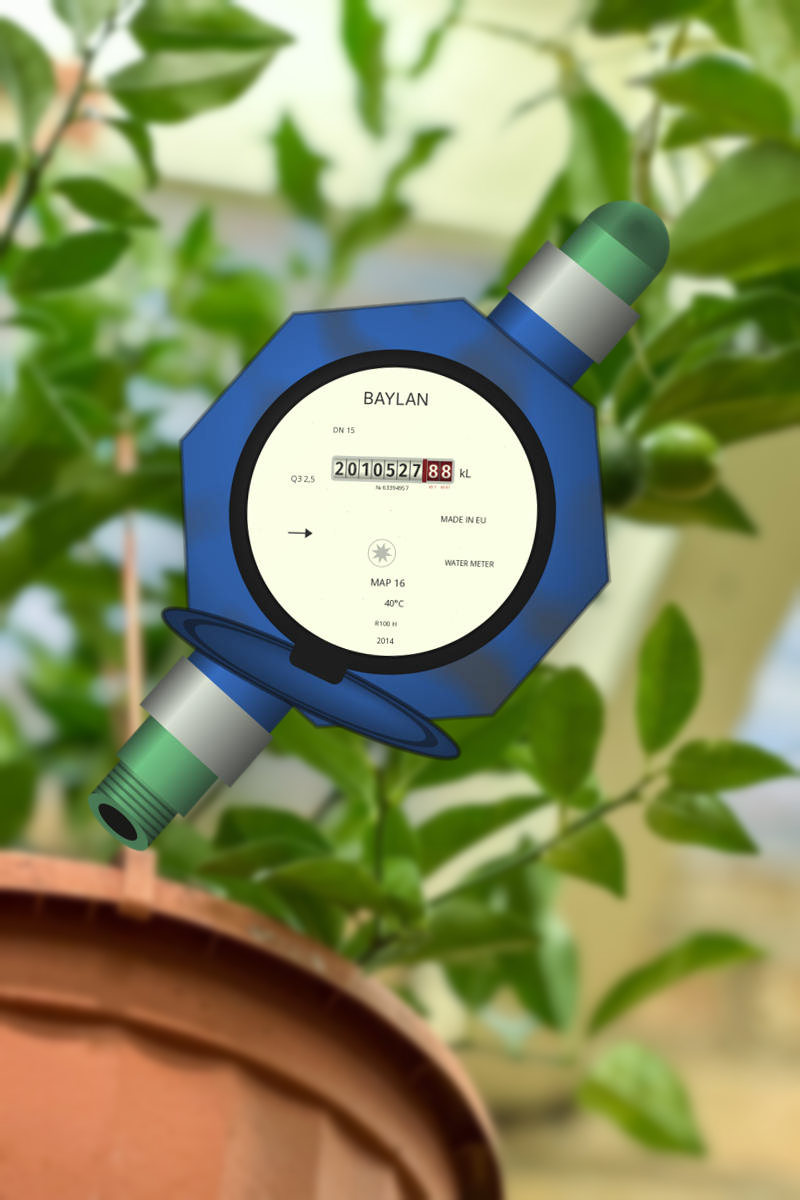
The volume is 2010527.88 kL
